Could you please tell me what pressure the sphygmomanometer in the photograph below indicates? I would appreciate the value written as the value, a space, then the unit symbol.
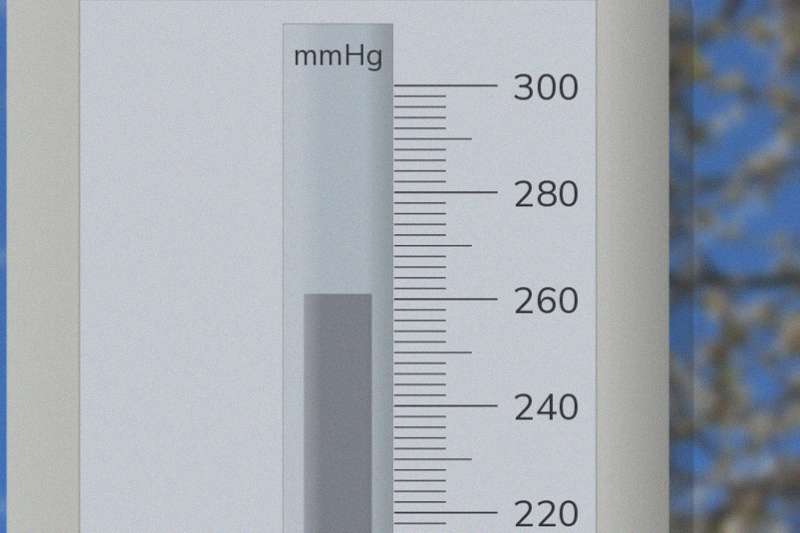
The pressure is 261 mmHg
